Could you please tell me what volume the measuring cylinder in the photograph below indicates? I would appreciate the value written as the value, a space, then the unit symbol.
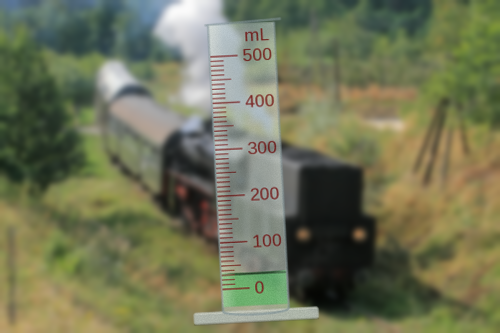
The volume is 30 mL
